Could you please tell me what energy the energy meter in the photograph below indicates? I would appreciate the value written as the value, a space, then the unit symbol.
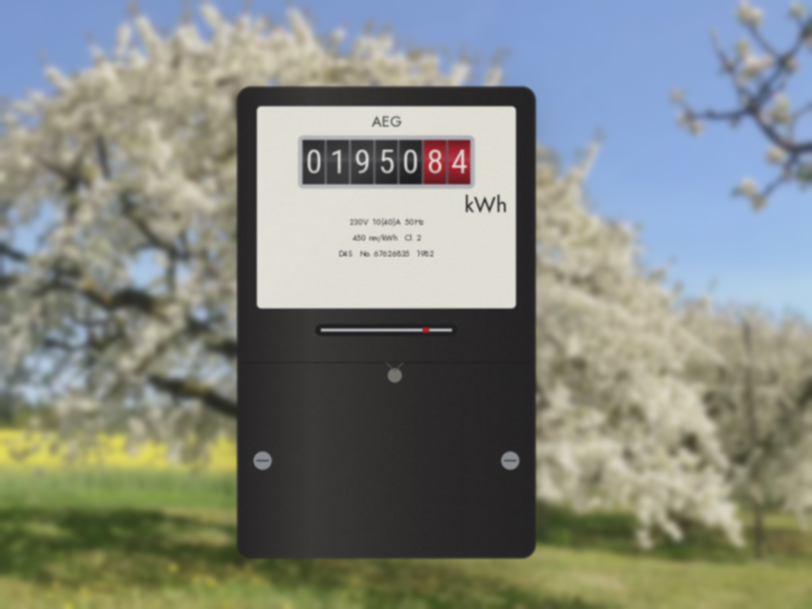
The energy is 1950.84 kWh
